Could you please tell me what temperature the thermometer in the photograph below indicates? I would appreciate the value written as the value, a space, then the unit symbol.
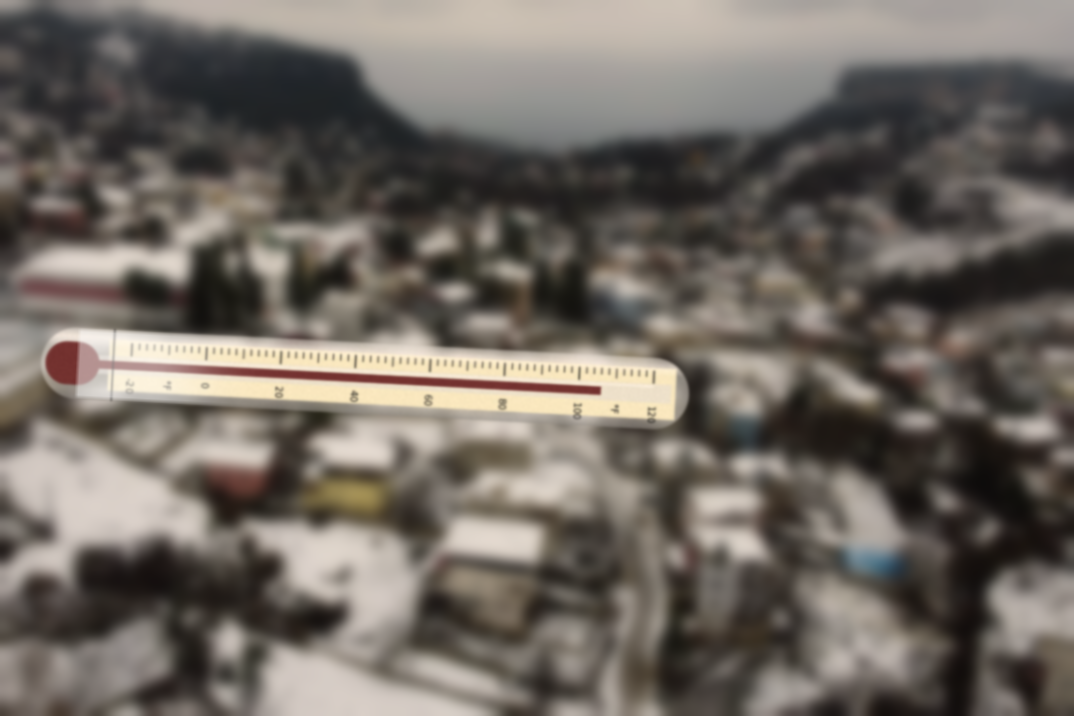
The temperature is 106 °F
